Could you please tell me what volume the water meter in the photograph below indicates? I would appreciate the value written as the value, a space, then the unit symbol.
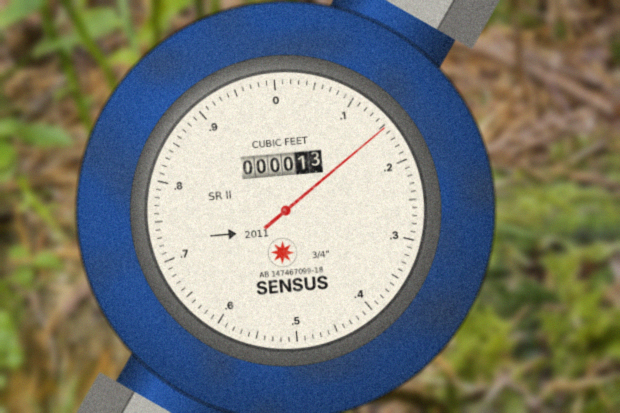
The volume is 13.15 ft³
